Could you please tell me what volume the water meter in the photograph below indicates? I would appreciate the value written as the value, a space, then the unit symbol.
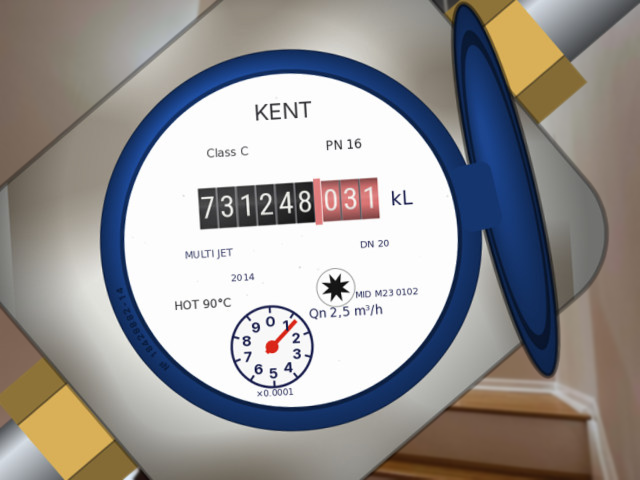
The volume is 731248.0311 kL
